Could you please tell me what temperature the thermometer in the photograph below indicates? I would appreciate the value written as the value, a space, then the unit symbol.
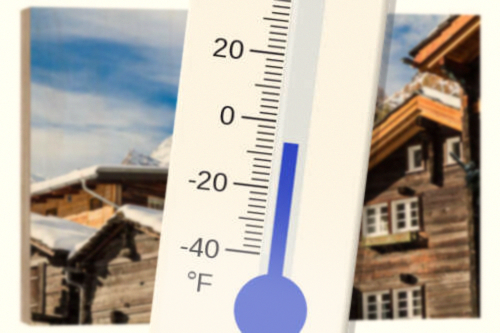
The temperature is -6 °F
